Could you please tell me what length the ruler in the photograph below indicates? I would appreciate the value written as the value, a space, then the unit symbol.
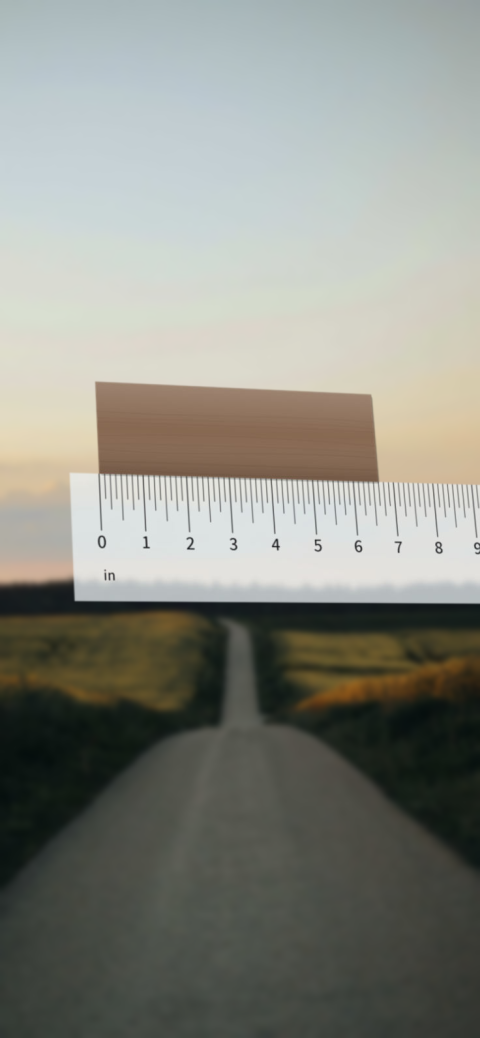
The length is 6.625 in
